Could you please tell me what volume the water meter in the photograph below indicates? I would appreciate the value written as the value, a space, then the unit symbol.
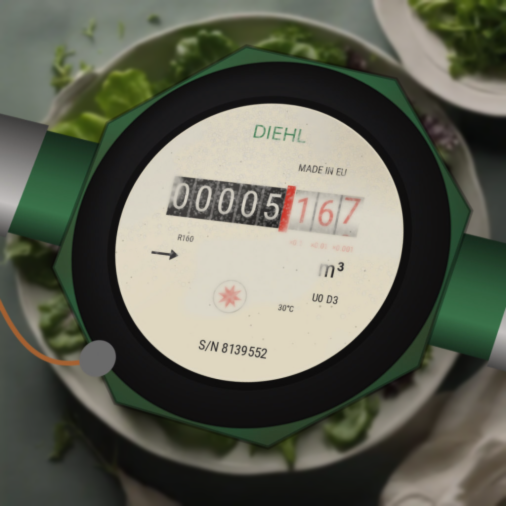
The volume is 5.167 m³
